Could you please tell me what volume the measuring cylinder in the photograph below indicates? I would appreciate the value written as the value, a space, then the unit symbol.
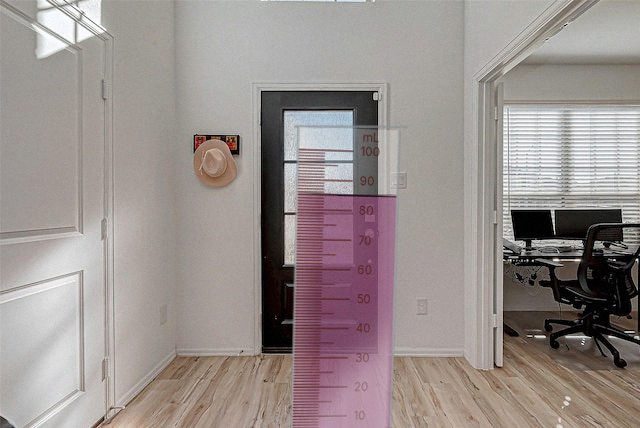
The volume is 85 mL
